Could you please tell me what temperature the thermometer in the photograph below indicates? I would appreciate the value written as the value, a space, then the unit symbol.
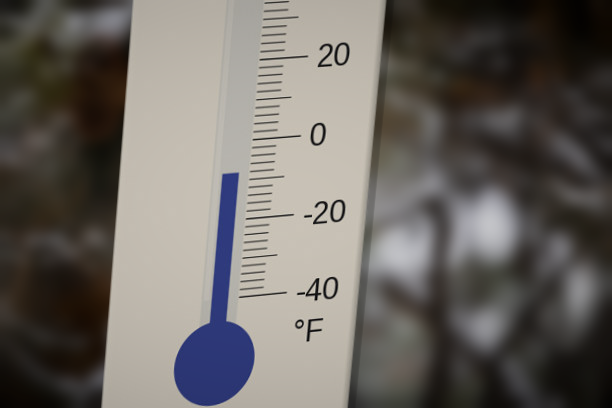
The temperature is -8 °F
